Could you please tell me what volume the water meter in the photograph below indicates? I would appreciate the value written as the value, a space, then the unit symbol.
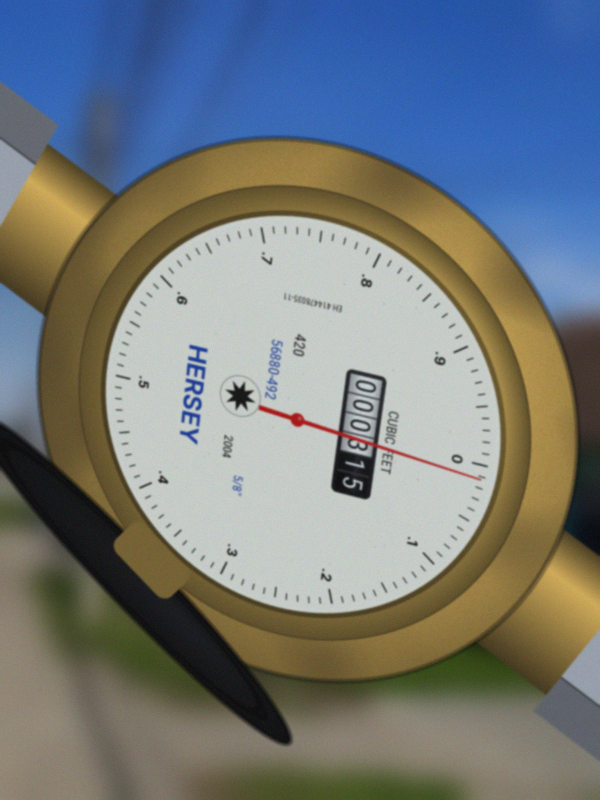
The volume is 315.01 ft³
